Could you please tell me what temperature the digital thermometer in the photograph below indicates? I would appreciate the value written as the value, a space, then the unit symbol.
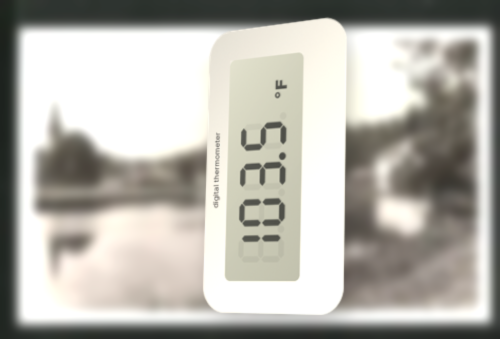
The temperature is 103.5 °F
